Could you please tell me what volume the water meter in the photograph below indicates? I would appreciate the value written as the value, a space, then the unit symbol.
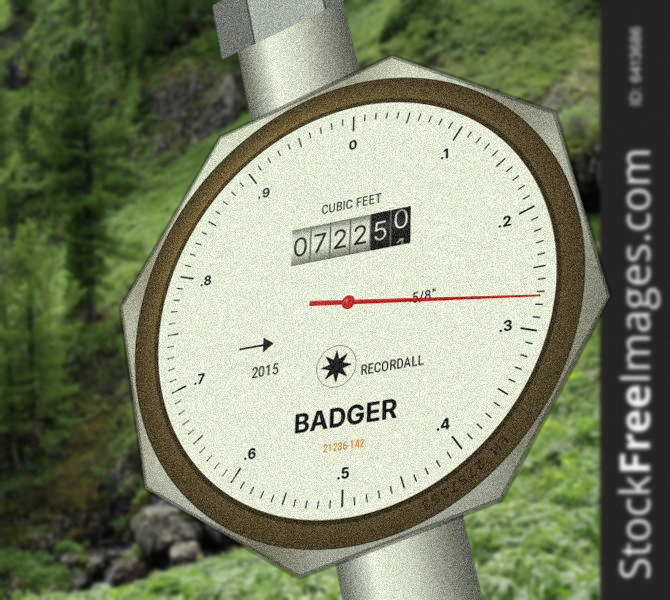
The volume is 72250.27 ft³
